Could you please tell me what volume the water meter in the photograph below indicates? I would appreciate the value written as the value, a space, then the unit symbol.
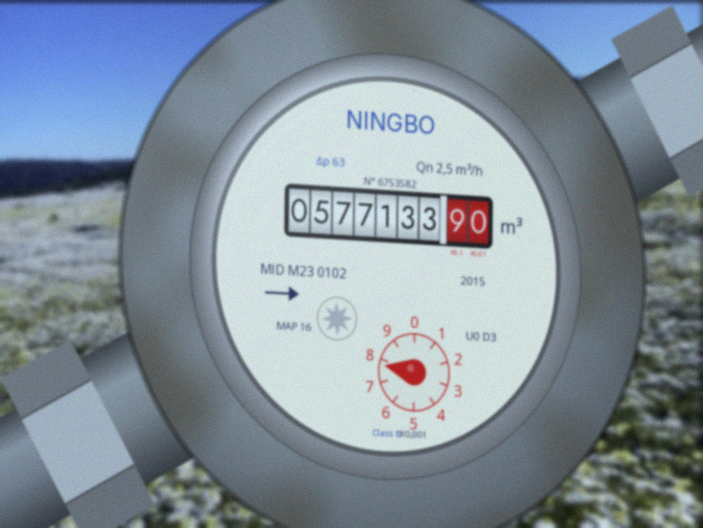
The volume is 577133.907 m³
